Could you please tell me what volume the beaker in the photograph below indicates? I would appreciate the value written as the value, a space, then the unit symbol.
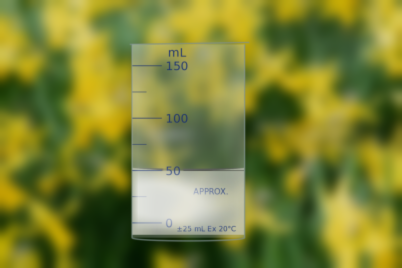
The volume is 50 mL
